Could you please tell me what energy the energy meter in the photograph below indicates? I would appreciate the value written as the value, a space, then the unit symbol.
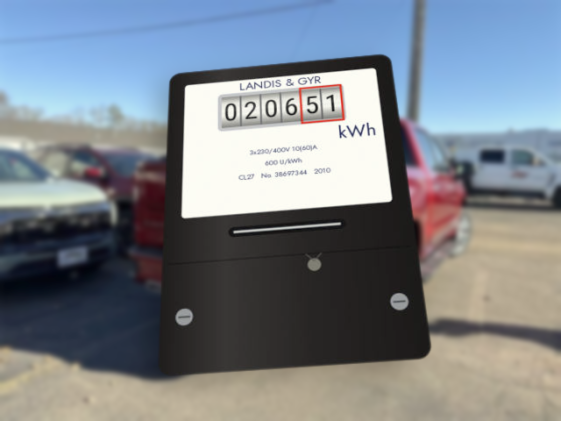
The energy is 206.51 kWh
